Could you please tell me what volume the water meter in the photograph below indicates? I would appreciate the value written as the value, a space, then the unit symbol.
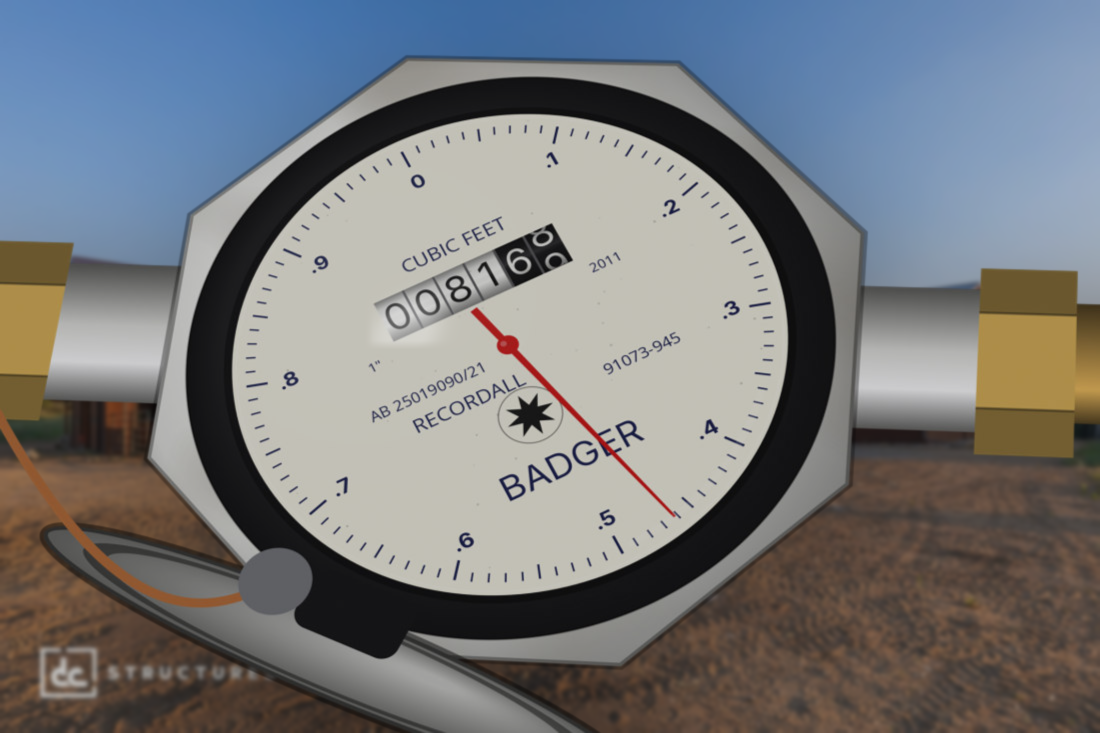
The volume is 8168.46 ft³
